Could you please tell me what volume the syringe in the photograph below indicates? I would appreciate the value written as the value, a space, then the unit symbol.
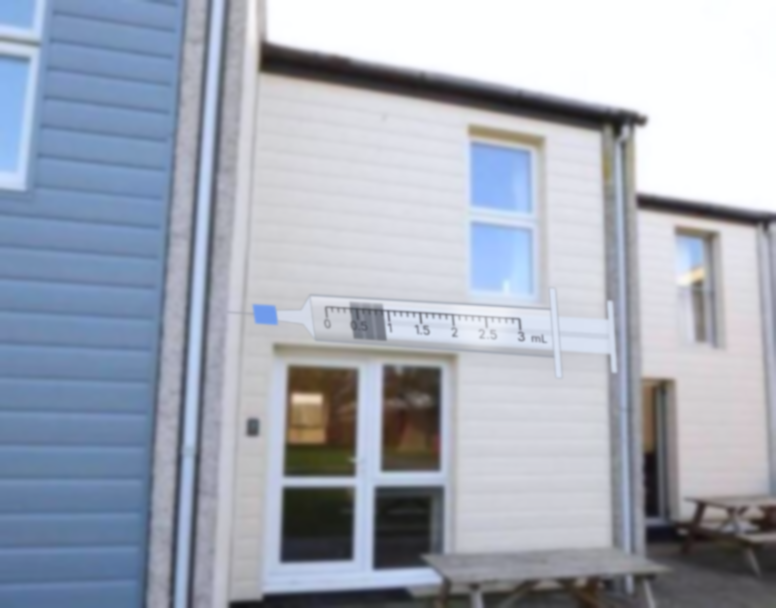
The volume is 0.4 mL
